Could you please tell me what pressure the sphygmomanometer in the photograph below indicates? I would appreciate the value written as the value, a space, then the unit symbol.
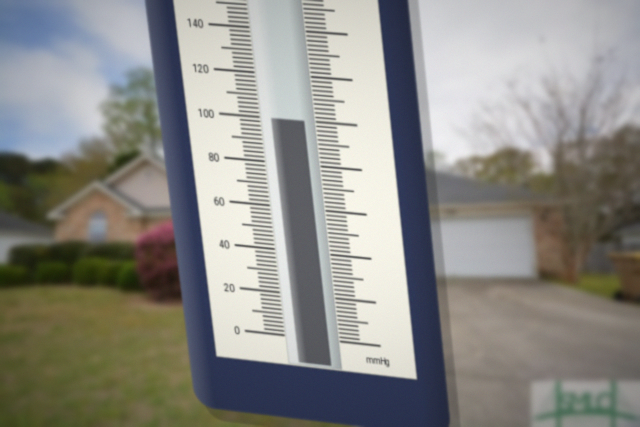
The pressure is 100 mmHg
